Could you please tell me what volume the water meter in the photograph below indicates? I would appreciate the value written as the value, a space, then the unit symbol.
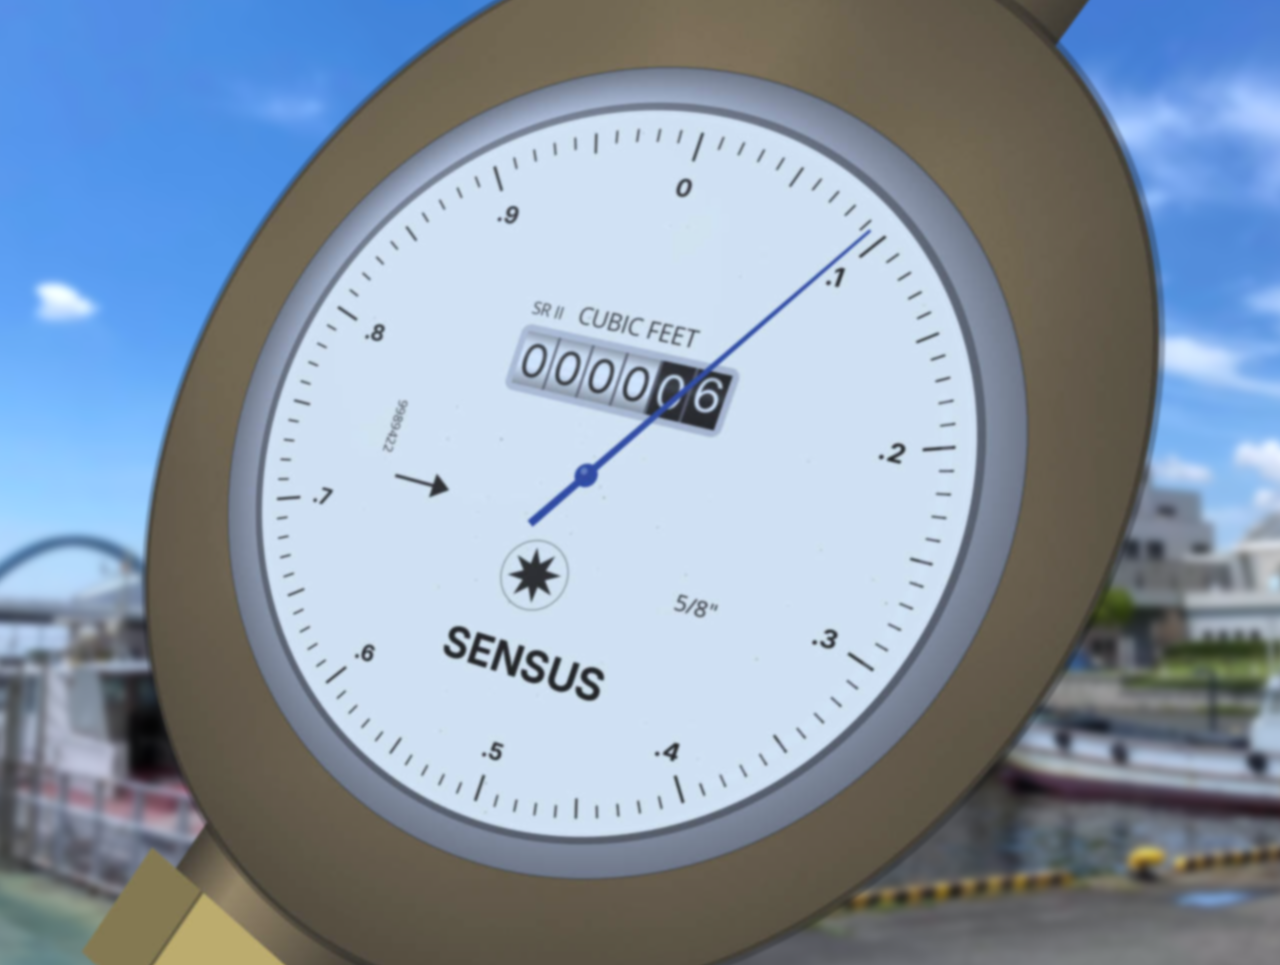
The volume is 6.09 ft³
